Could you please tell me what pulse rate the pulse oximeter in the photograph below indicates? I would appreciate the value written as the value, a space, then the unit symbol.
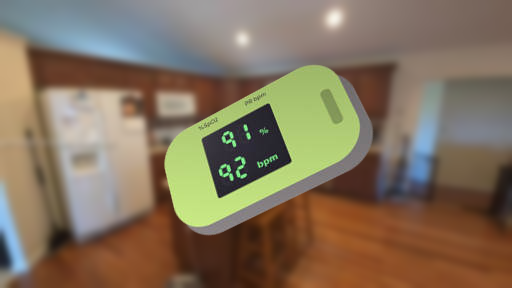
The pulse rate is 92 bpm
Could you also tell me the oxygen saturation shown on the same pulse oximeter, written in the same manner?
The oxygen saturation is 91 %
